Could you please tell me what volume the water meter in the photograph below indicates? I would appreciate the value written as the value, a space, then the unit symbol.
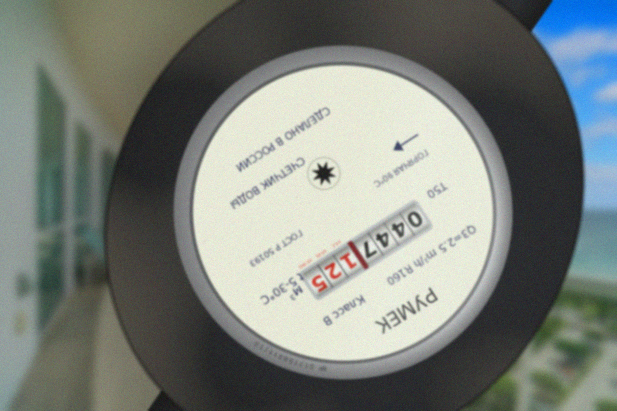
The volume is 447.125 m³
